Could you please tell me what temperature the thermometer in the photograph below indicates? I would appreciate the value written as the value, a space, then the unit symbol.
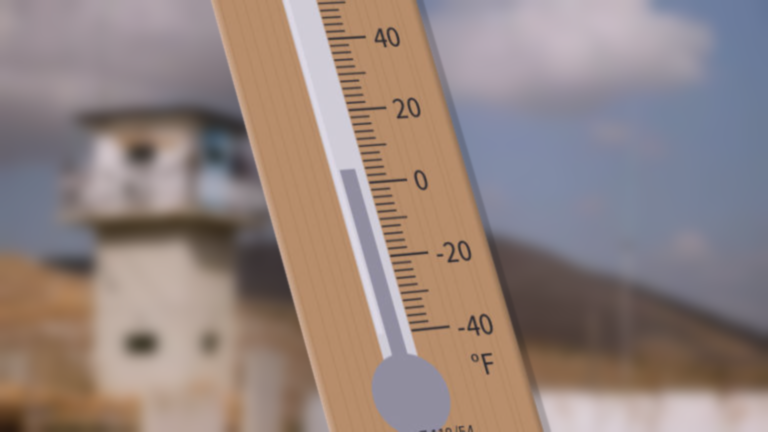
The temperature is 4 °F
